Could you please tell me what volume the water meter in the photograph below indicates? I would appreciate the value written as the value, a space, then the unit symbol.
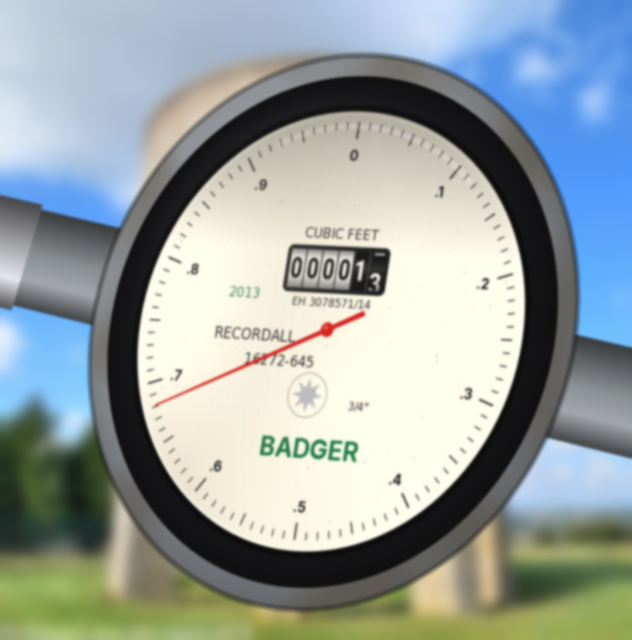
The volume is 12.68 ft³
